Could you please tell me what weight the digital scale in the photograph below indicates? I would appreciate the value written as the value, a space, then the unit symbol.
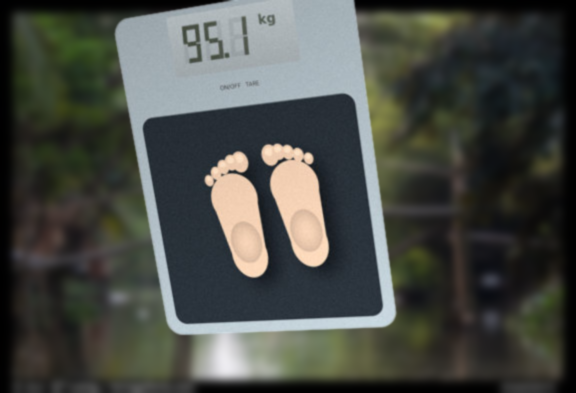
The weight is 95.1 kg
